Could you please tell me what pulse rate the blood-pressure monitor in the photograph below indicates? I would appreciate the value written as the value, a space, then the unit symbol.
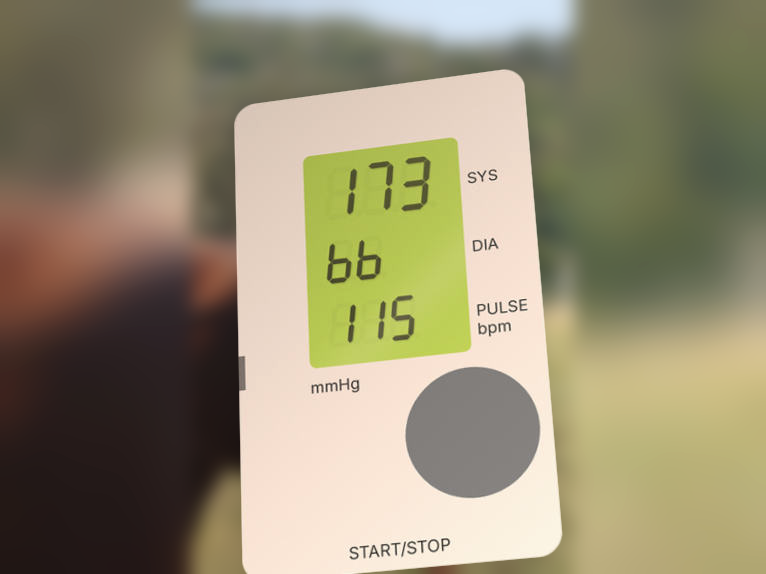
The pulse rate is 115 bpm
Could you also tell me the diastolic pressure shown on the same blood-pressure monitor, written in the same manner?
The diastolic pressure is 66 mmHg
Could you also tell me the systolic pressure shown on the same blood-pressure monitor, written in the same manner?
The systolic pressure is 173 mmHg
